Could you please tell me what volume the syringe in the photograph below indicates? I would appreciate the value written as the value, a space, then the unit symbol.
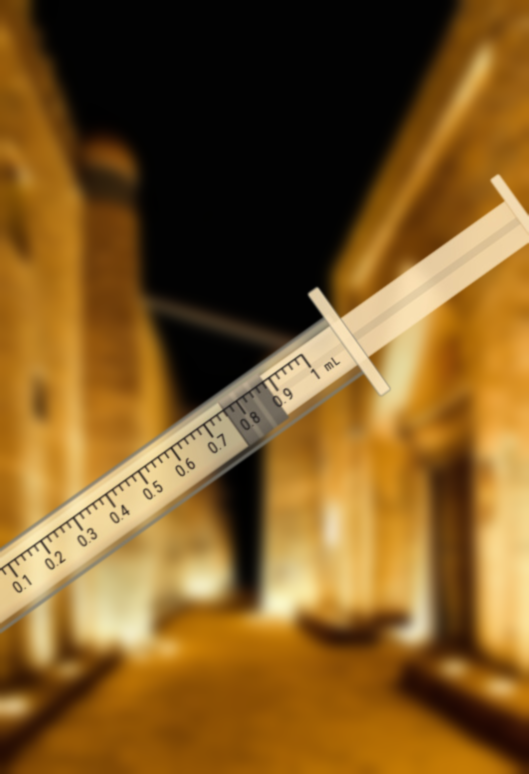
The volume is 0.76 mL
